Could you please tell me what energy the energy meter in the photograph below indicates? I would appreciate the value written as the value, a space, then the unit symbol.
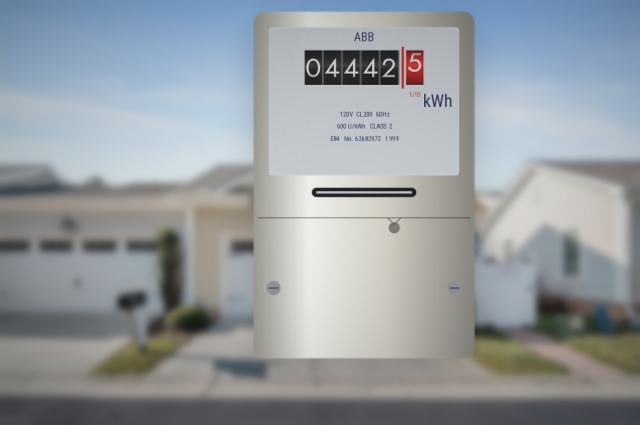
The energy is 4442.5 kWh
